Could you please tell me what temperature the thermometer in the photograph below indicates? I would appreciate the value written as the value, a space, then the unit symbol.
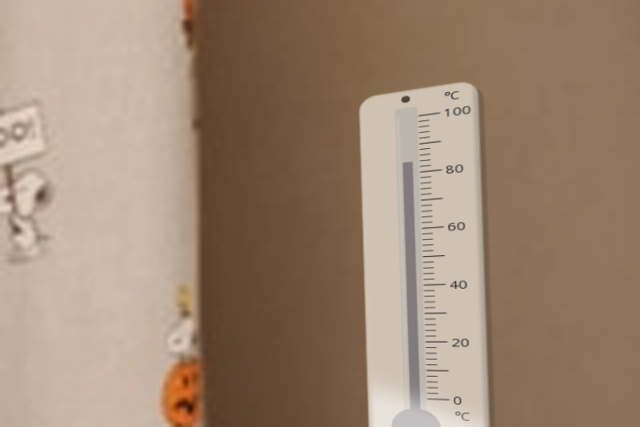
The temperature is 84 °C
